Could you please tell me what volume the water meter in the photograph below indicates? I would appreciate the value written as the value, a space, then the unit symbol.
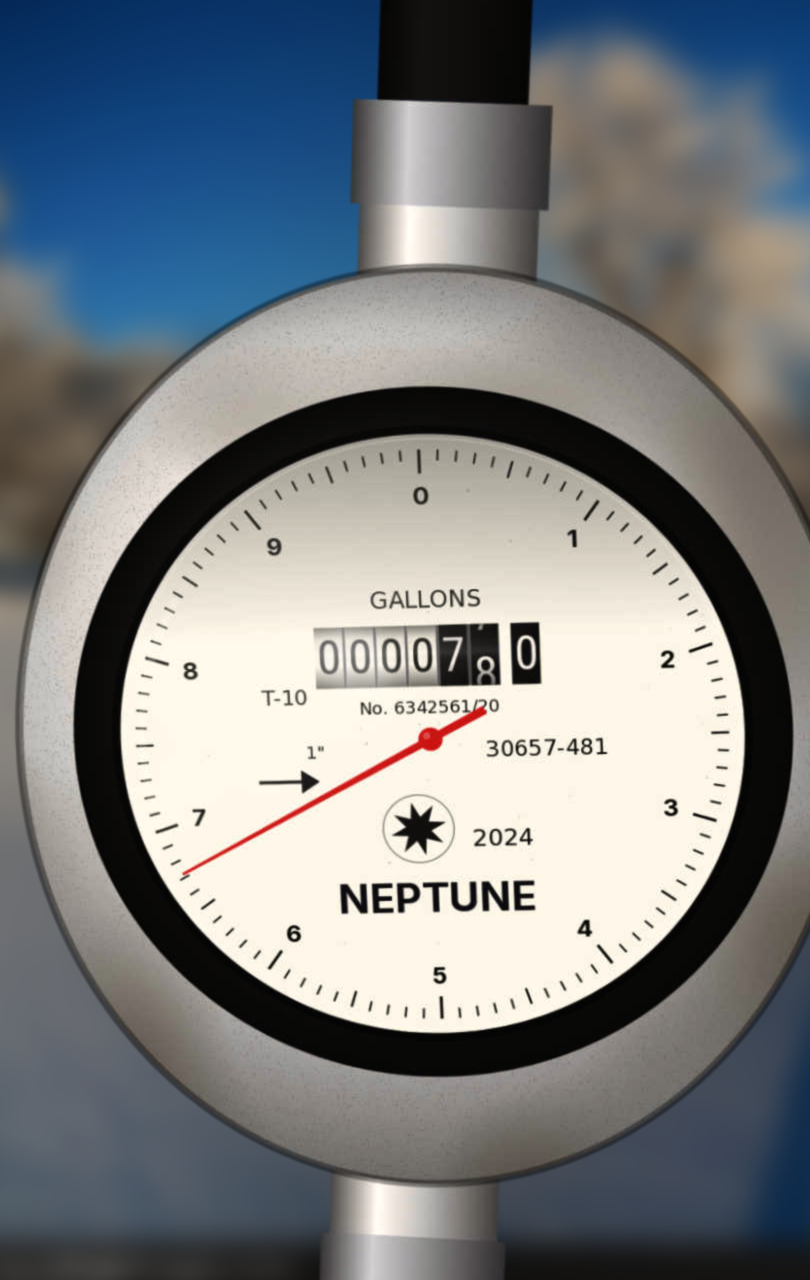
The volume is 776.7 gal
